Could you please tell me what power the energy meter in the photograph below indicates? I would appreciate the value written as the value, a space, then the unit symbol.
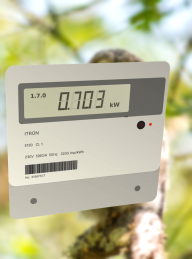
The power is 0.703 kW
